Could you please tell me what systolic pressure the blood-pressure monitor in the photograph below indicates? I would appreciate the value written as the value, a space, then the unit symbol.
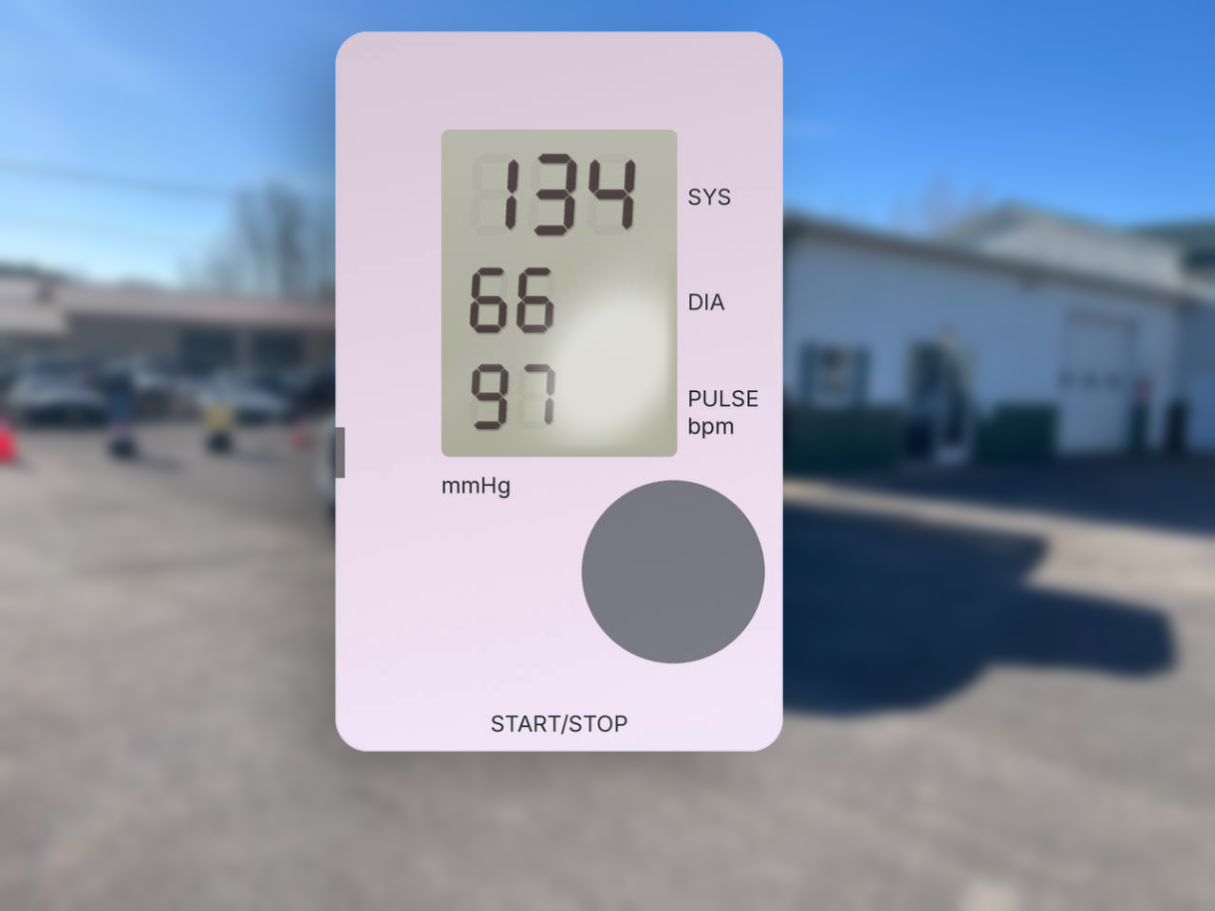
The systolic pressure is 134 mmHg
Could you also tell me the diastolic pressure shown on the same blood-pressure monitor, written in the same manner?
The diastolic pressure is 66 mmHg
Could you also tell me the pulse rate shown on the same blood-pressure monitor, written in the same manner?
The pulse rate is 97 bpm
